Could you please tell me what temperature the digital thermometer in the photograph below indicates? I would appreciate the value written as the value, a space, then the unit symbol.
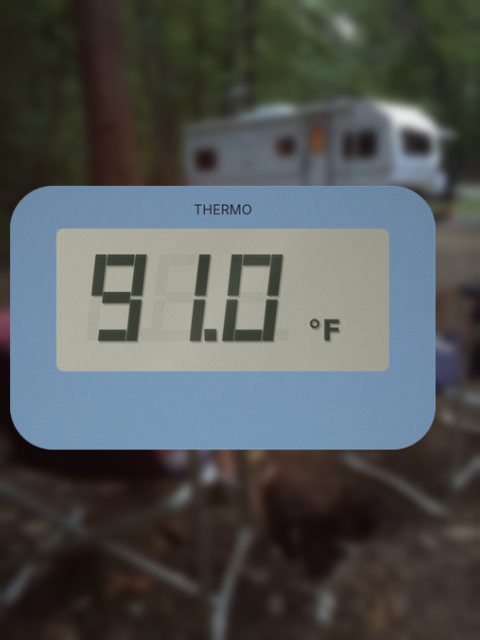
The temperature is 91.0 °F
